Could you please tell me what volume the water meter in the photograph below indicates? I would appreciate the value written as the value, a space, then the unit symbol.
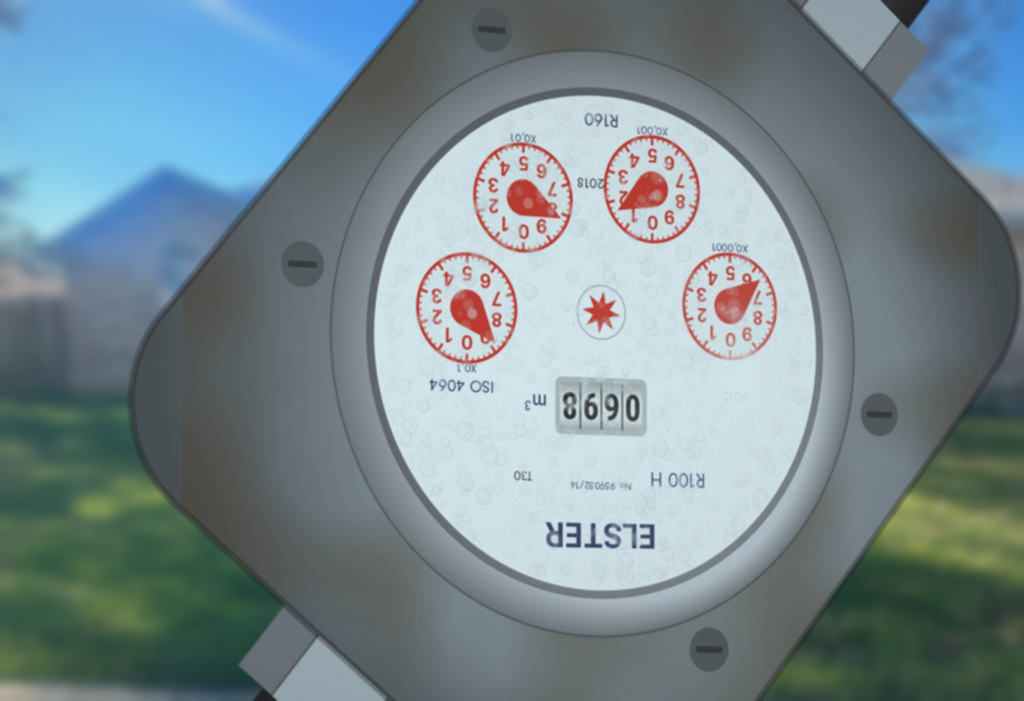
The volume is 698.8816 m³
